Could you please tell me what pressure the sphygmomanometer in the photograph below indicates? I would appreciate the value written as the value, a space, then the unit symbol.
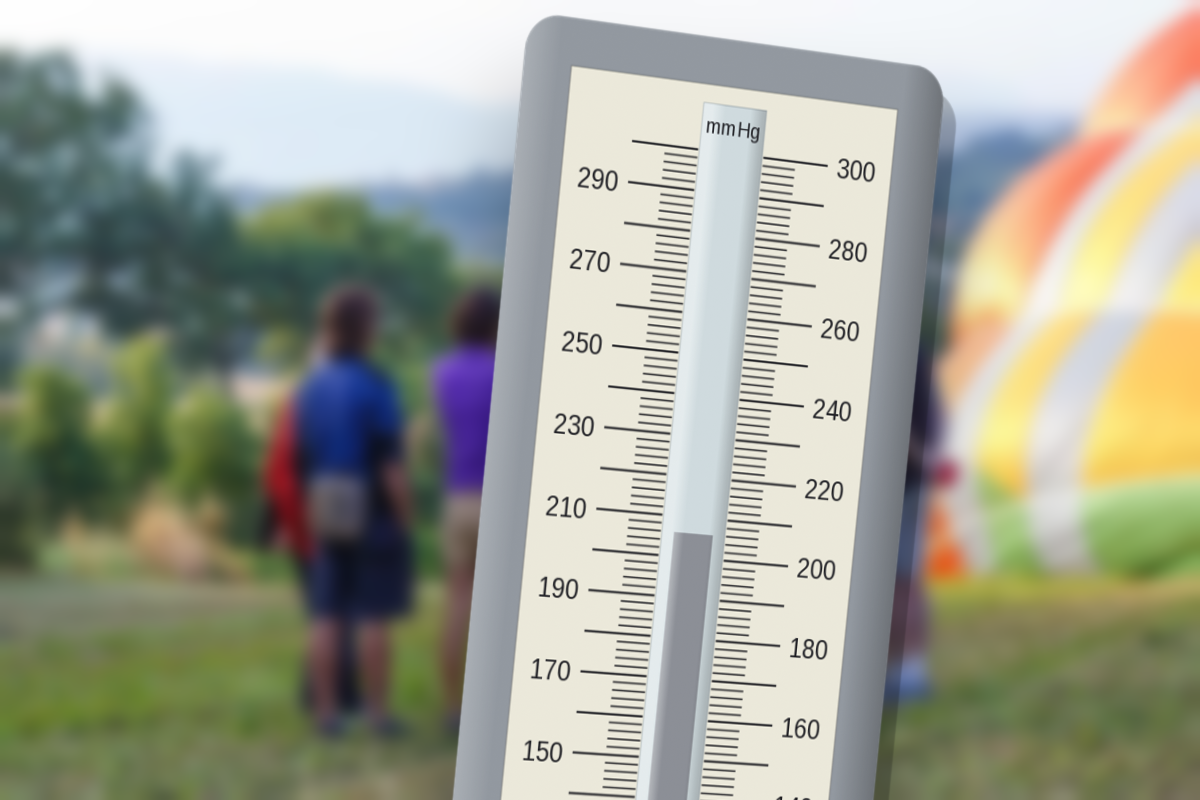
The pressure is 206 mmHg
